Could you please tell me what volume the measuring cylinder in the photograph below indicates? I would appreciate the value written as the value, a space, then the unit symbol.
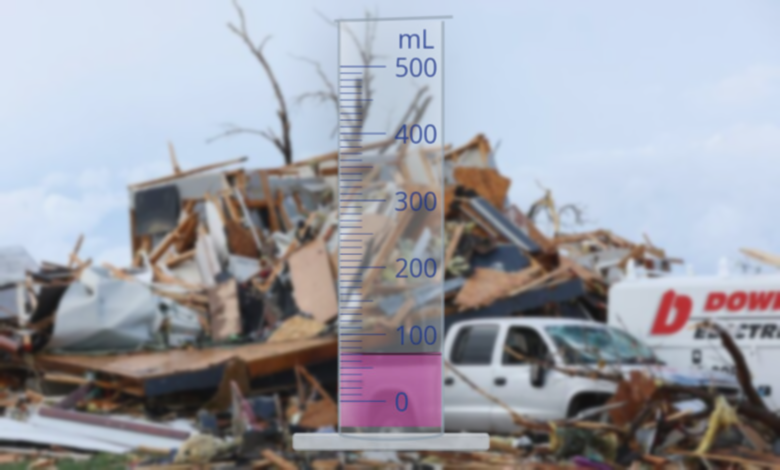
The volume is 70 mL
